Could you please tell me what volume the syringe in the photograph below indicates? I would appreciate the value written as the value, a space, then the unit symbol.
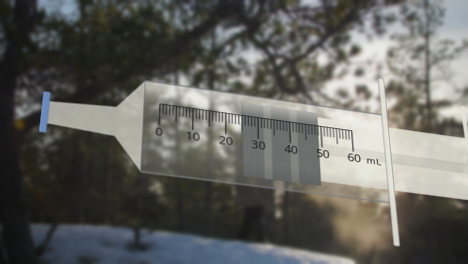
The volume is 25 mL
